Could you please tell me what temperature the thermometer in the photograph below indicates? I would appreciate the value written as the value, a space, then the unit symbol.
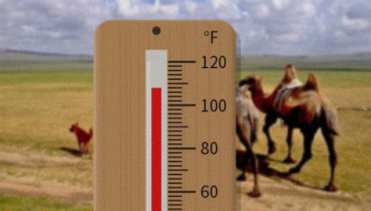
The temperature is 108 °F
